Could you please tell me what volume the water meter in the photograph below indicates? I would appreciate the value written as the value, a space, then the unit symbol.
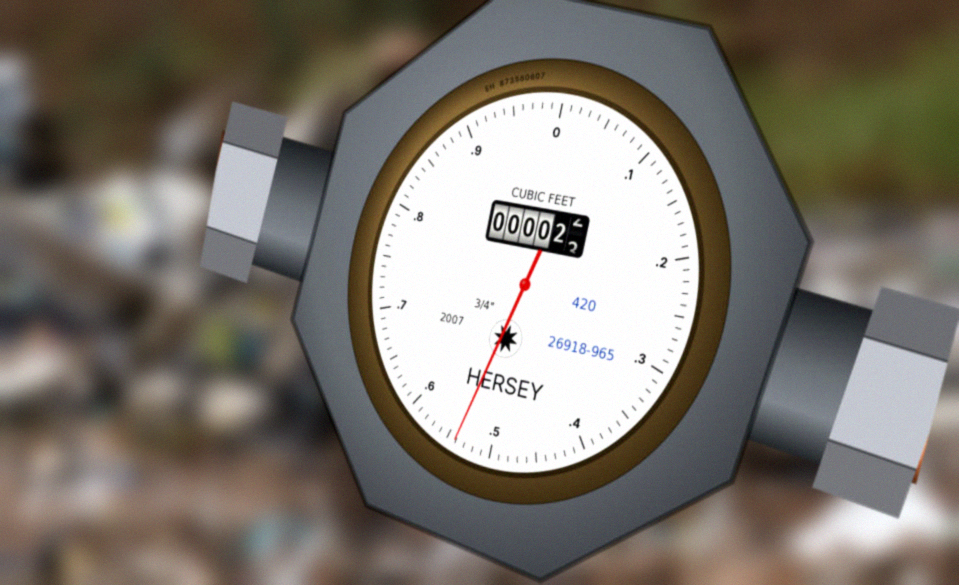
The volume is 22.54 ft³
